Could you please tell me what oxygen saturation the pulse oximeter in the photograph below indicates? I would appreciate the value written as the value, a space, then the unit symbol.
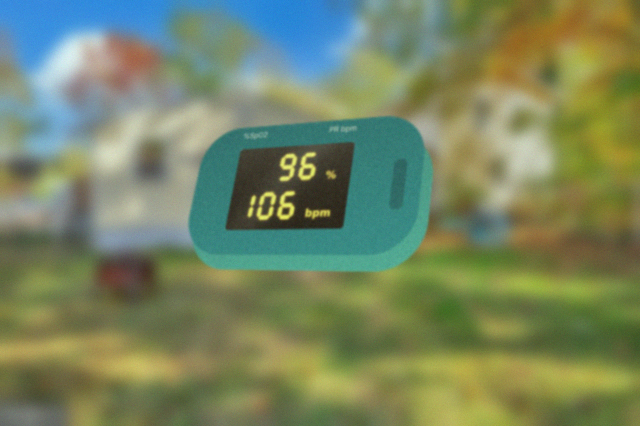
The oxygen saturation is 96 %
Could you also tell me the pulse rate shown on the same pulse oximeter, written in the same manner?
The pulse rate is 106 bpm
